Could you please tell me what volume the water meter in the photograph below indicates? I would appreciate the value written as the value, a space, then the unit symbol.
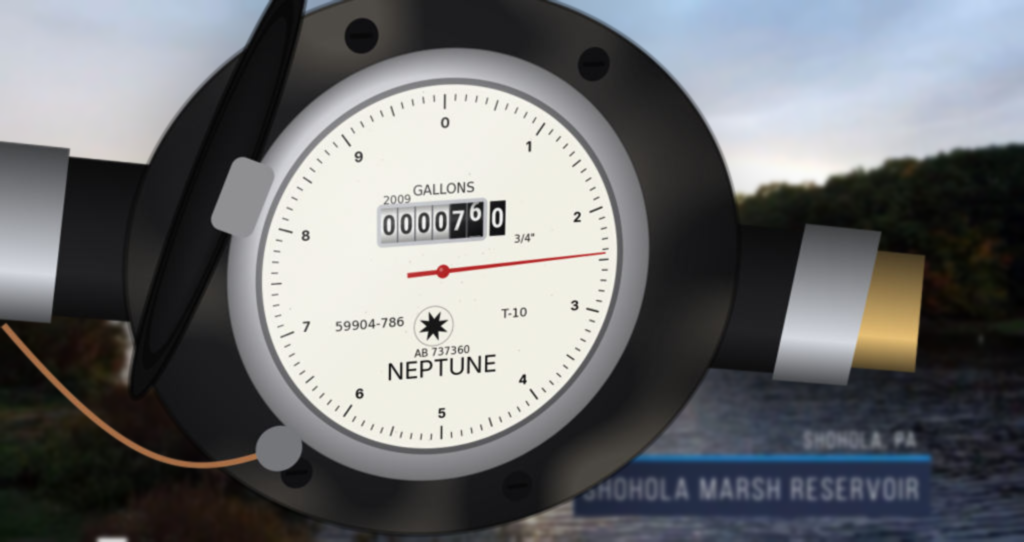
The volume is 762.4 gal
